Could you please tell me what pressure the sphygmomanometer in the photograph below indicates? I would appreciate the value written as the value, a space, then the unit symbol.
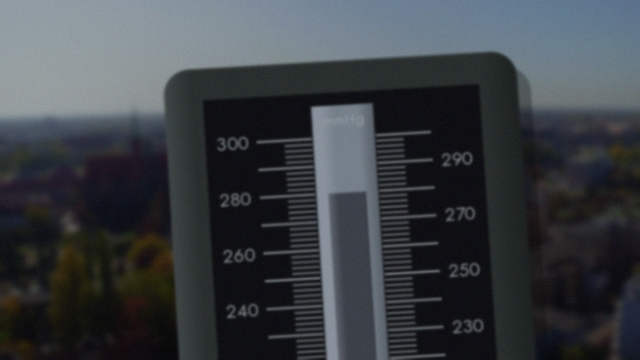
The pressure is 280 mmHg
